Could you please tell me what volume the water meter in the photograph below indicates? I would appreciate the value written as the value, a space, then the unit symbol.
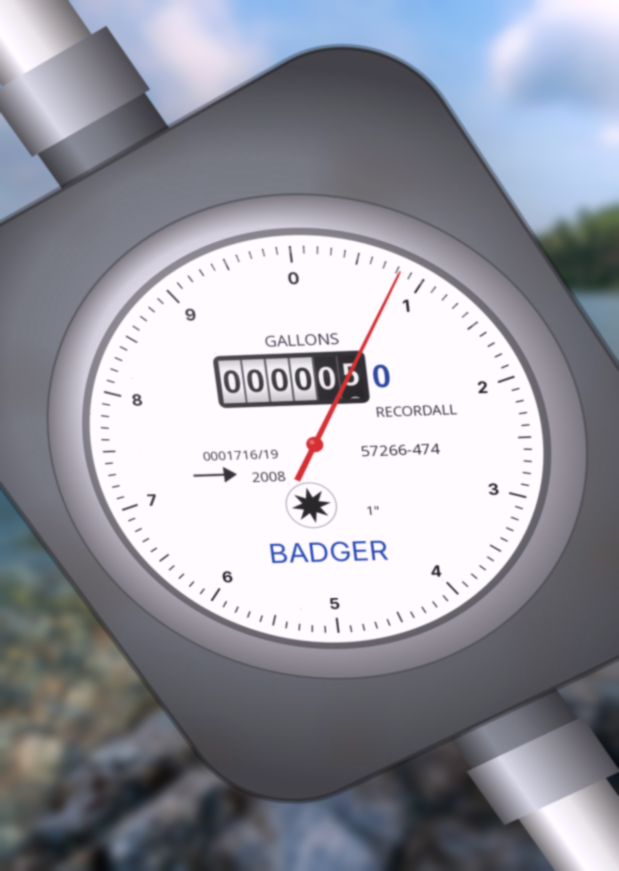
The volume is 50.8 gal
